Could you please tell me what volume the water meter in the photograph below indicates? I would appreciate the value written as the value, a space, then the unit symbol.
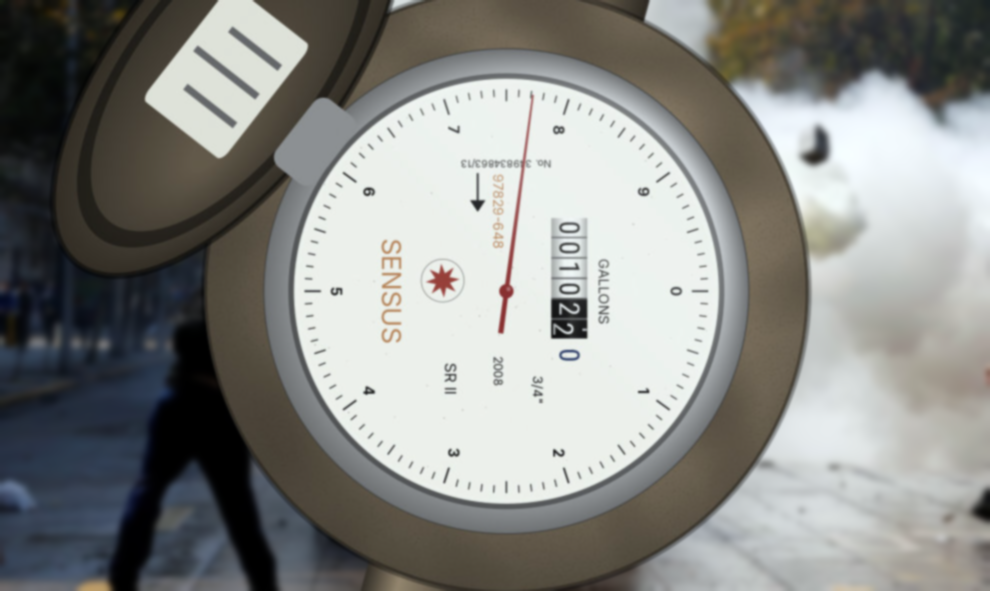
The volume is 10217.7 gal
